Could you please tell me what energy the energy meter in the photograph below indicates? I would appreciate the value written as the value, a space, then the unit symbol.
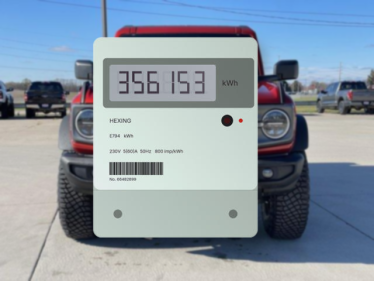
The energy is 356153 kWh
